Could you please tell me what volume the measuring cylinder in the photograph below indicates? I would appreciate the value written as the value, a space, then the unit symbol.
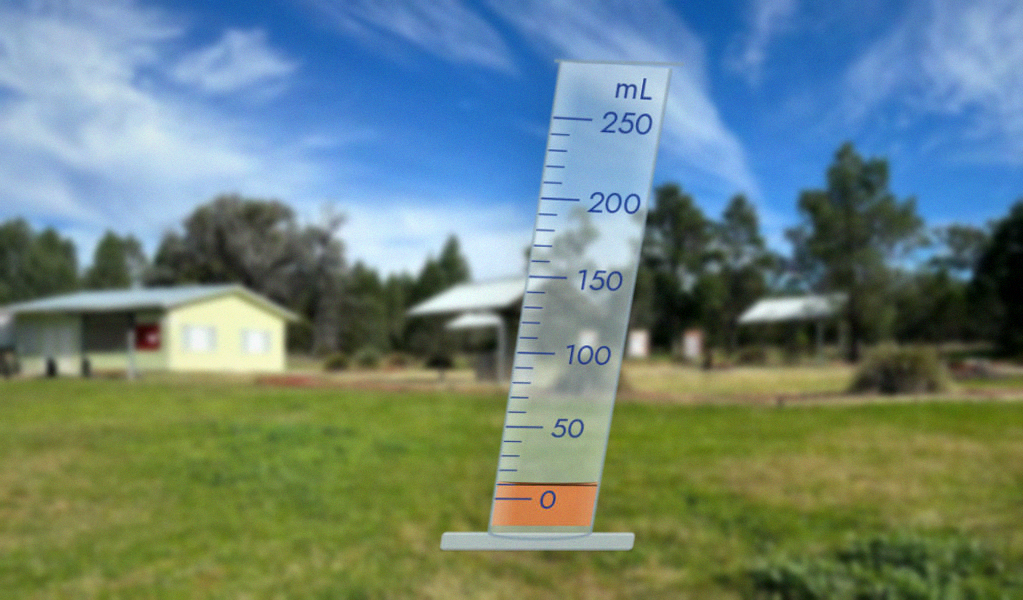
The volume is 10 mL
